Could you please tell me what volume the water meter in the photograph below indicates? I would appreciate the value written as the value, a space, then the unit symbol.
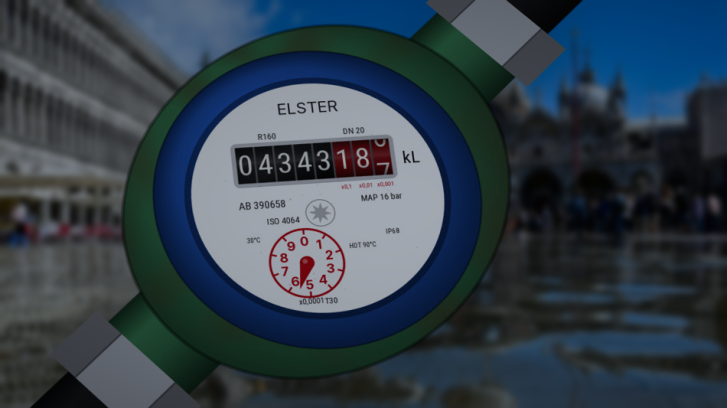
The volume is 4343.1865 kL
